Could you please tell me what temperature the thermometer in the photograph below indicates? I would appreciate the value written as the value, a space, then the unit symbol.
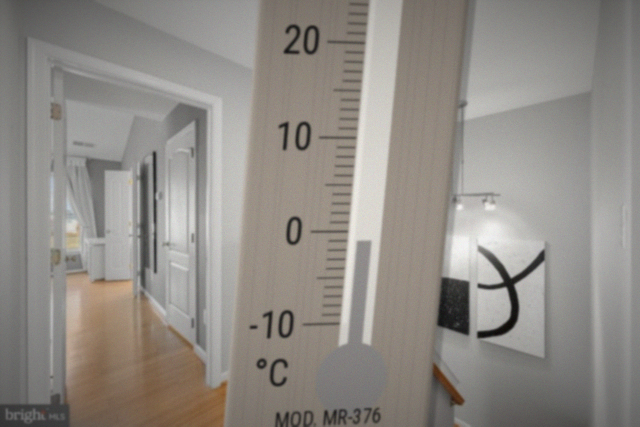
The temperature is -1 °C
